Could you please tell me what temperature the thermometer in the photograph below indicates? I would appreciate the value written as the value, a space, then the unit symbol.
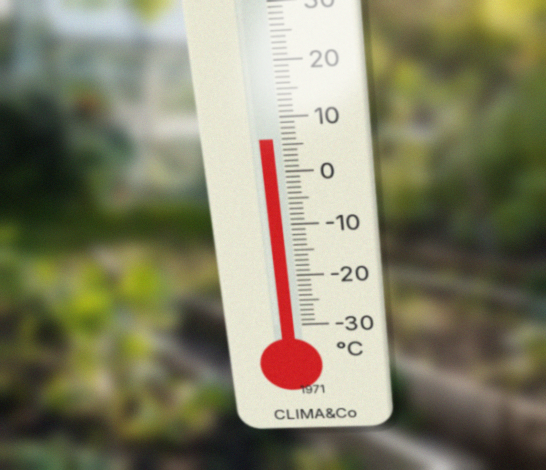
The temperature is 6 °C
